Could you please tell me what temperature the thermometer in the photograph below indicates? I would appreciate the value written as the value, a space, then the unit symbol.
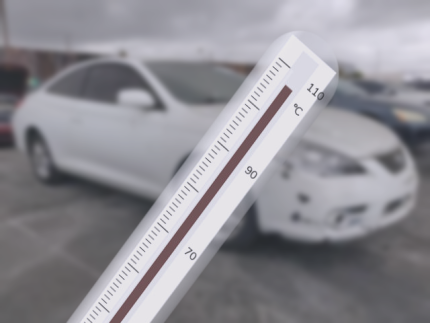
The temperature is 107 °C
